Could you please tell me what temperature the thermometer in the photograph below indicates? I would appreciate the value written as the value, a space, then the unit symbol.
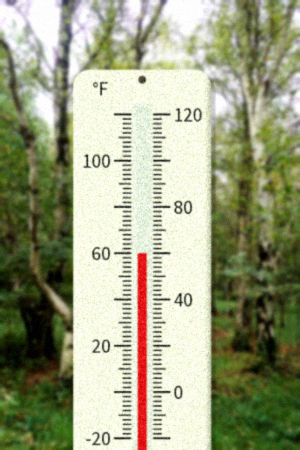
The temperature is 60 °F
